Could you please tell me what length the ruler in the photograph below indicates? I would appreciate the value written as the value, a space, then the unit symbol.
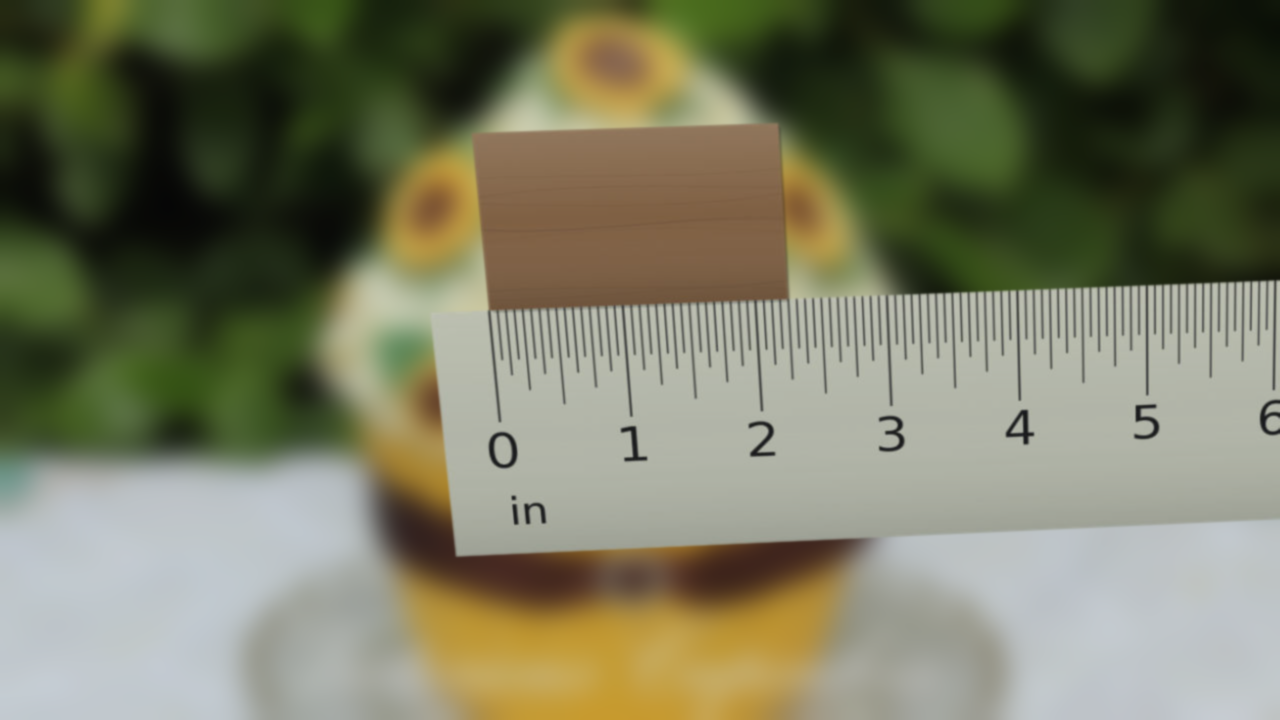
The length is 2.25 in
